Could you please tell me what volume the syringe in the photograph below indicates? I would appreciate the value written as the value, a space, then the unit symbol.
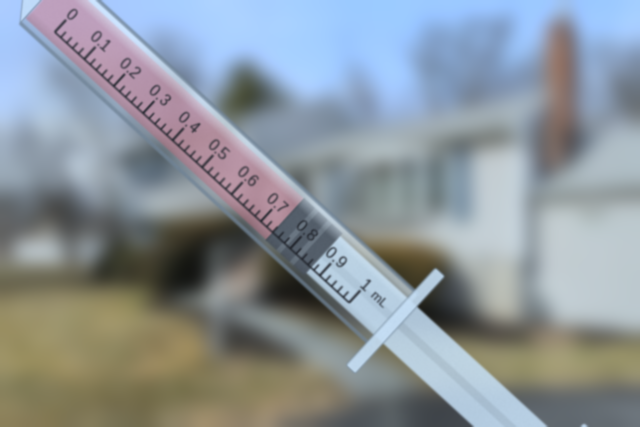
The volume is 0.74 mL
